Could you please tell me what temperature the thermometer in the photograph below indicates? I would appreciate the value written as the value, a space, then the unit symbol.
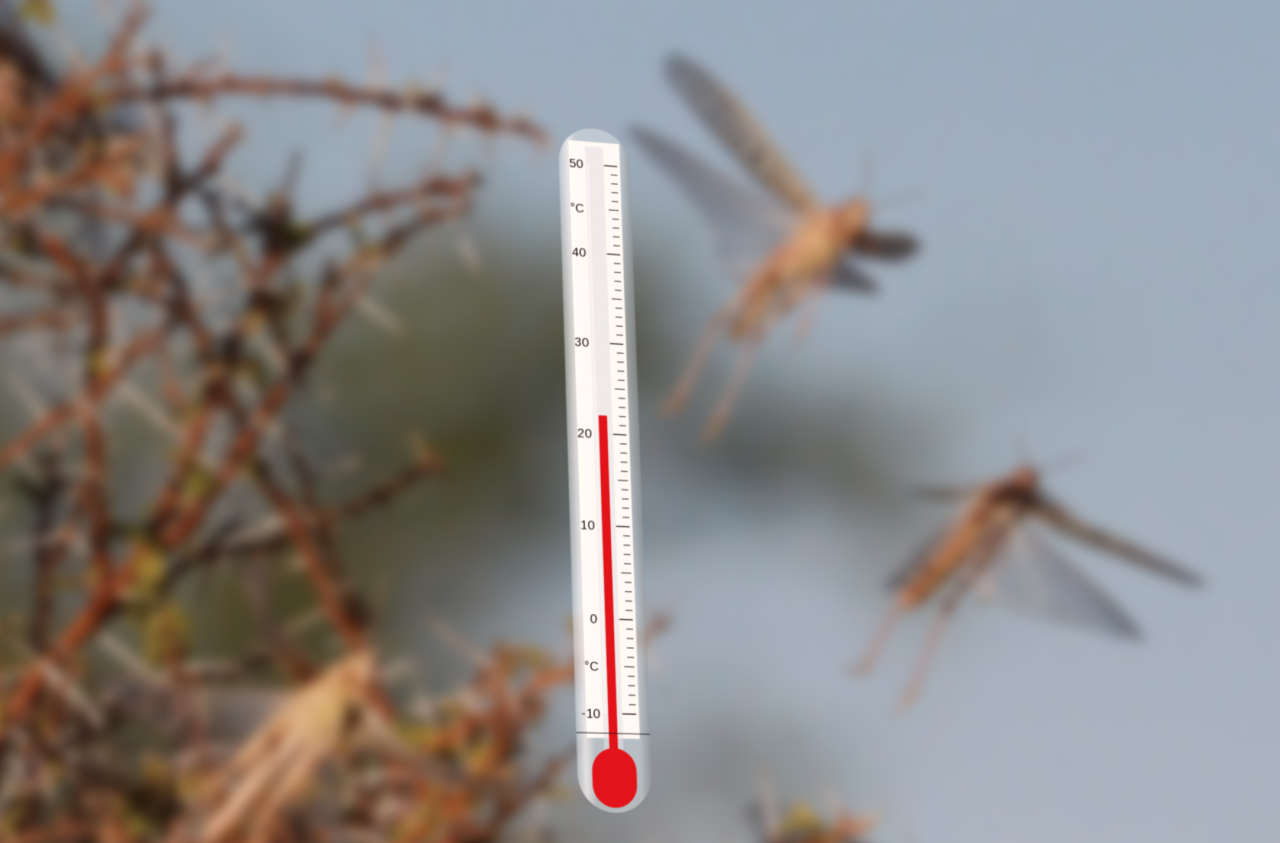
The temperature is 22 °C
